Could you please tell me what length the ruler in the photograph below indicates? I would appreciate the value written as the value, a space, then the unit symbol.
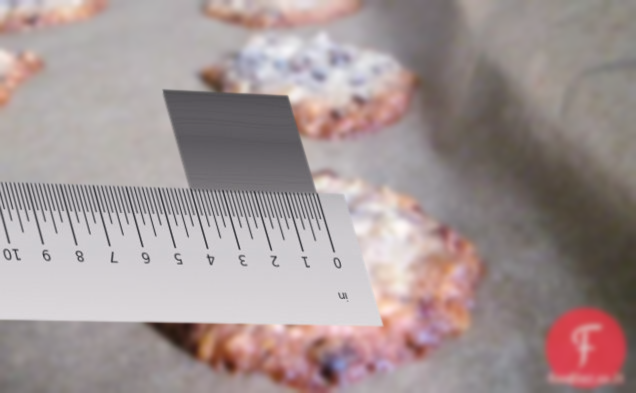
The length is 4 in
